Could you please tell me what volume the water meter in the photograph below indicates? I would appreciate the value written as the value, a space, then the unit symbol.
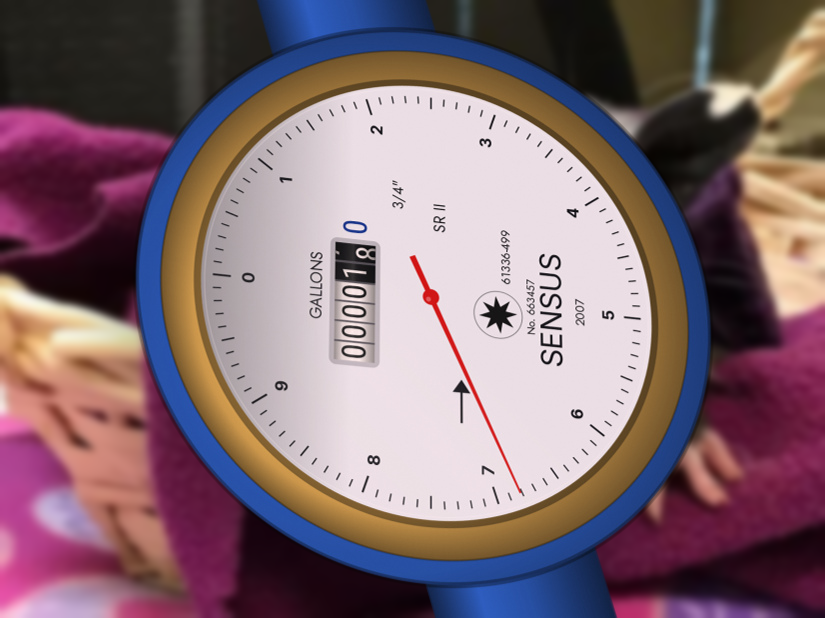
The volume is 176.8 gal
